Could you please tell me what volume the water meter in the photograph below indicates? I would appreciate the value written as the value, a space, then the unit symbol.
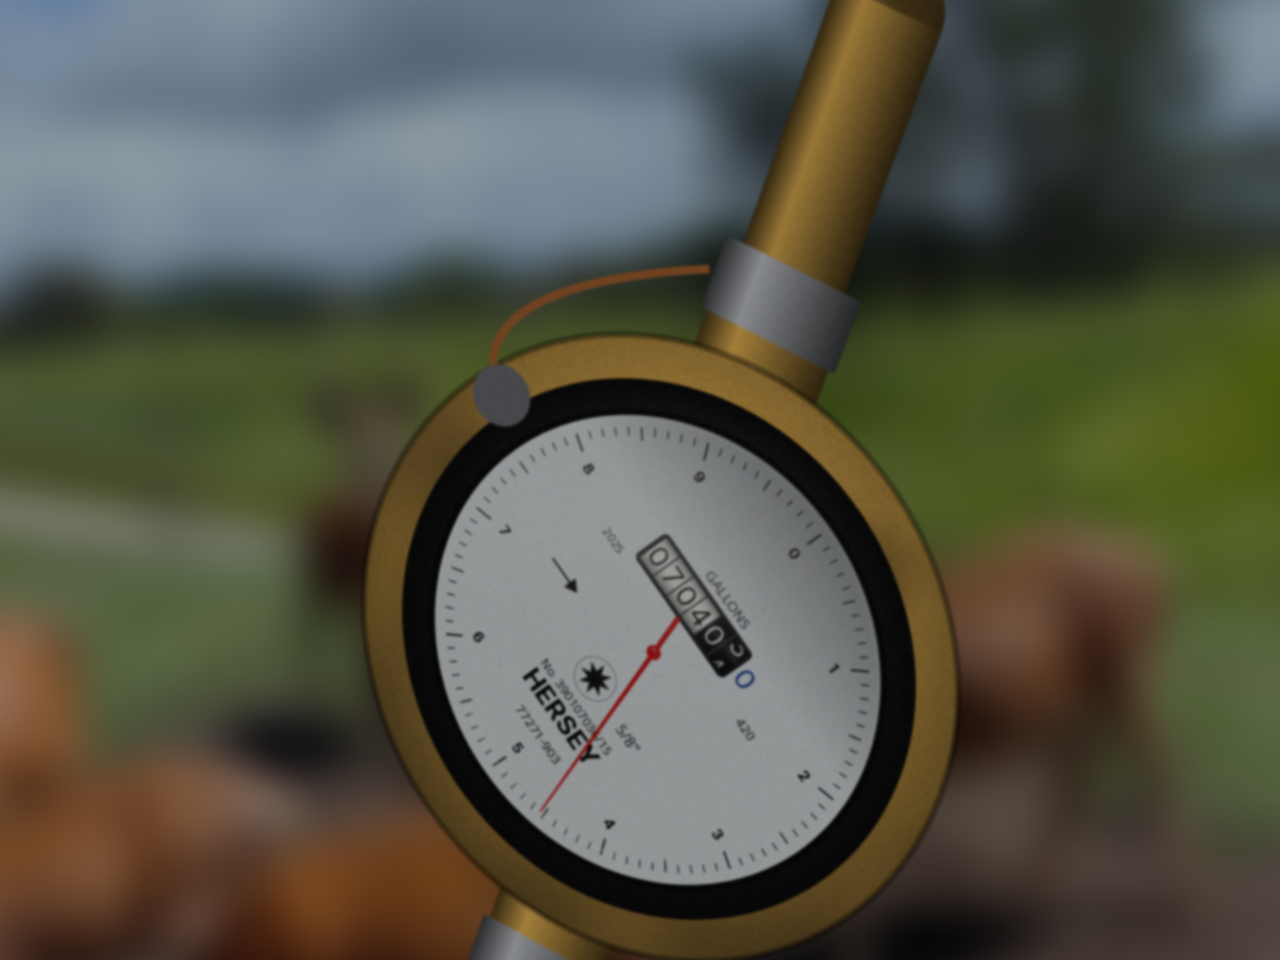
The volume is 704034.5 gal
